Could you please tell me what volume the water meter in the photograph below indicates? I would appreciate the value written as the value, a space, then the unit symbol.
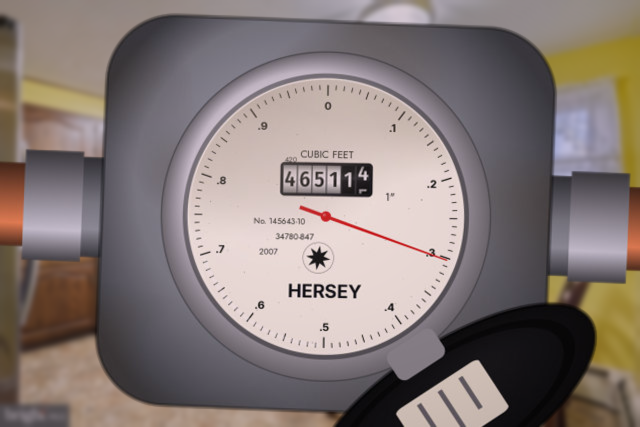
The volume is 465114.30 ft³
